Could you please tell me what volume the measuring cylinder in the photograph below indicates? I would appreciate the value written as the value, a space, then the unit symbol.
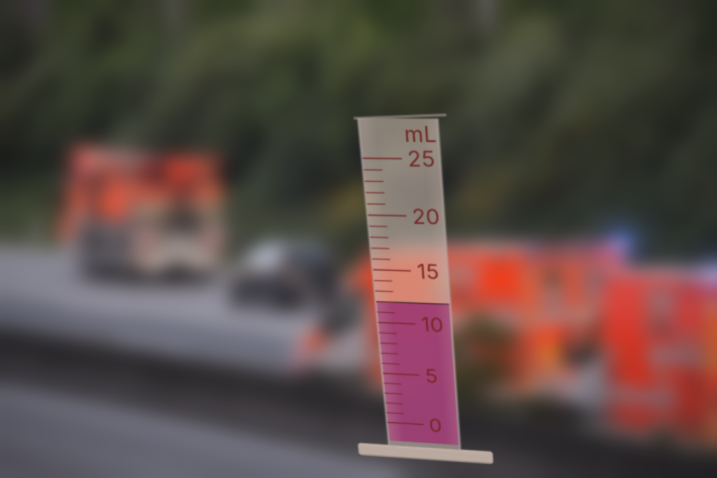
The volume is 12 mL
